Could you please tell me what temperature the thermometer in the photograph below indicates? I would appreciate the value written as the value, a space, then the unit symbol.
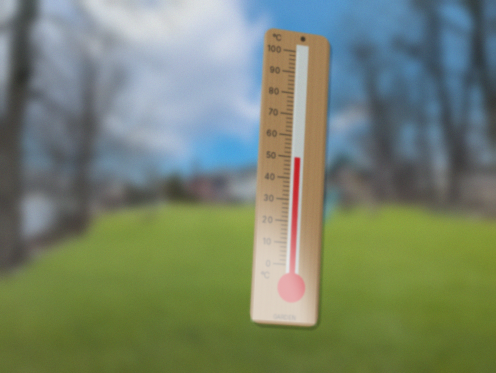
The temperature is 50 °C
